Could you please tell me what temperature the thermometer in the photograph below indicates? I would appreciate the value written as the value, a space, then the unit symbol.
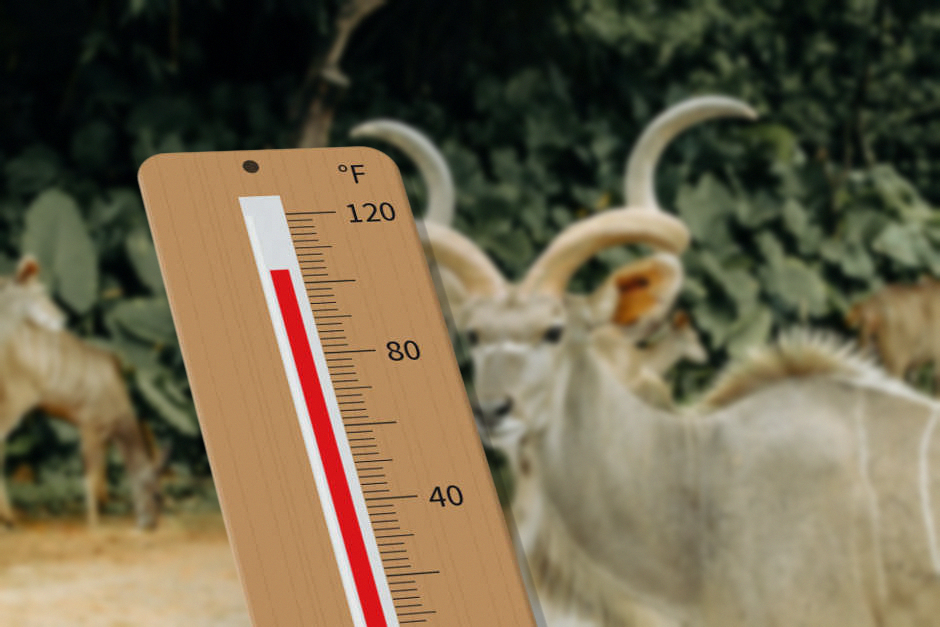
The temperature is 104 °F
